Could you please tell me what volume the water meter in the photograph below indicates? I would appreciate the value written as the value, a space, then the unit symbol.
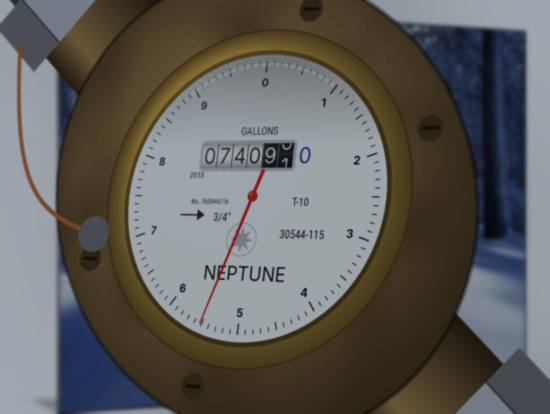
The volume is 740905.5 gal
